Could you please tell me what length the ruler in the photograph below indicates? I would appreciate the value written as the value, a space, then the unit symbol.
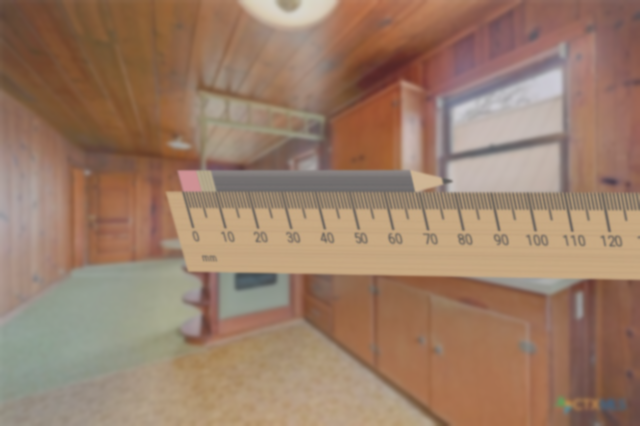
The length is 80 mm
